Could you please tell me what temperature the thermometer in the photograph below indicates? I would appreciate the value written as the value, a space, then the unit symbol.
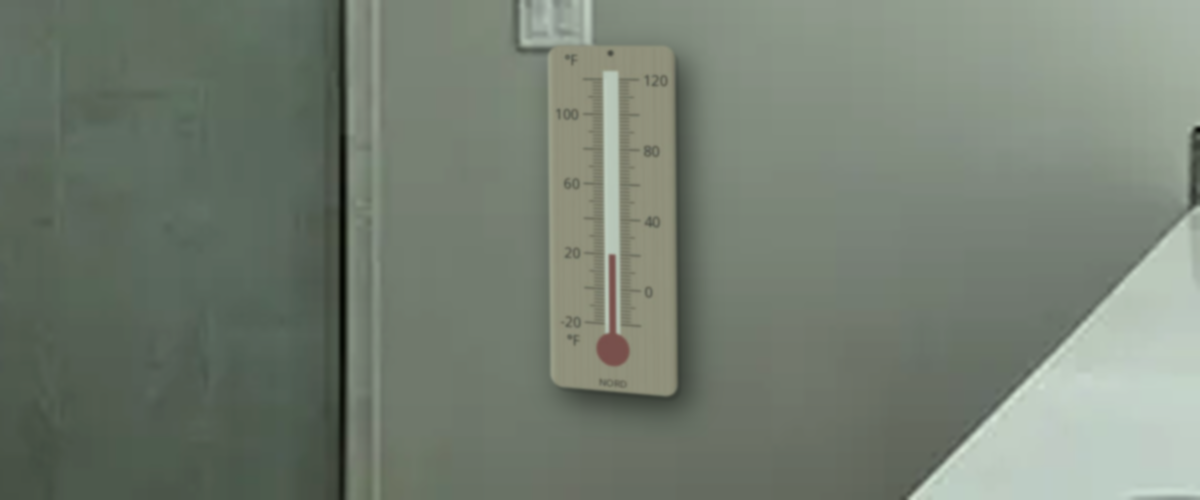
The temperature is 20 °F
